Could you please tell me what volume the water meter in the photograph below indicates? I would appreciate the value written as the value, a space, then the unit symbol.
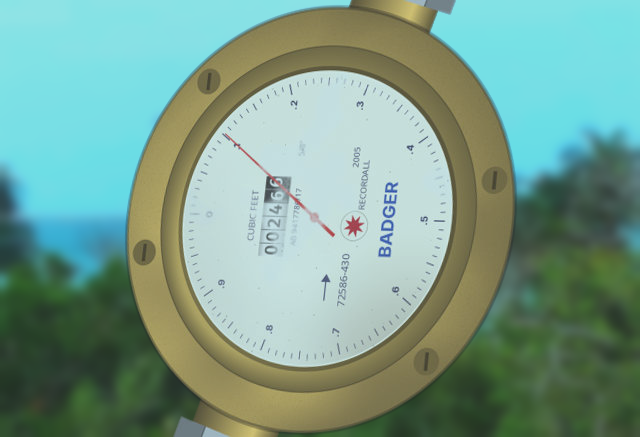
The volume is 2466.10 ft³
